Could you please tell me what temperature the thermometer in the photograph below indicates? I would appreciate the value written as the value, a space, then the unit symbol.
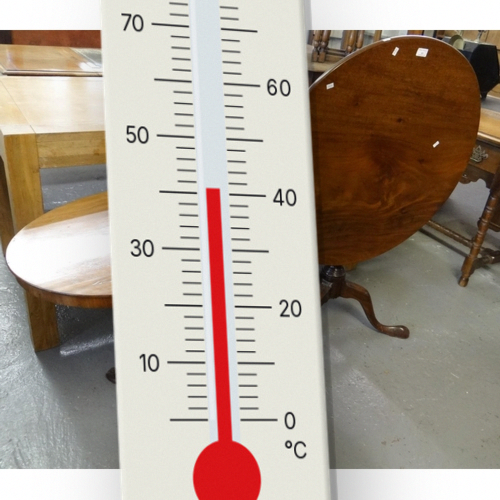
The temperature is 41 °C
